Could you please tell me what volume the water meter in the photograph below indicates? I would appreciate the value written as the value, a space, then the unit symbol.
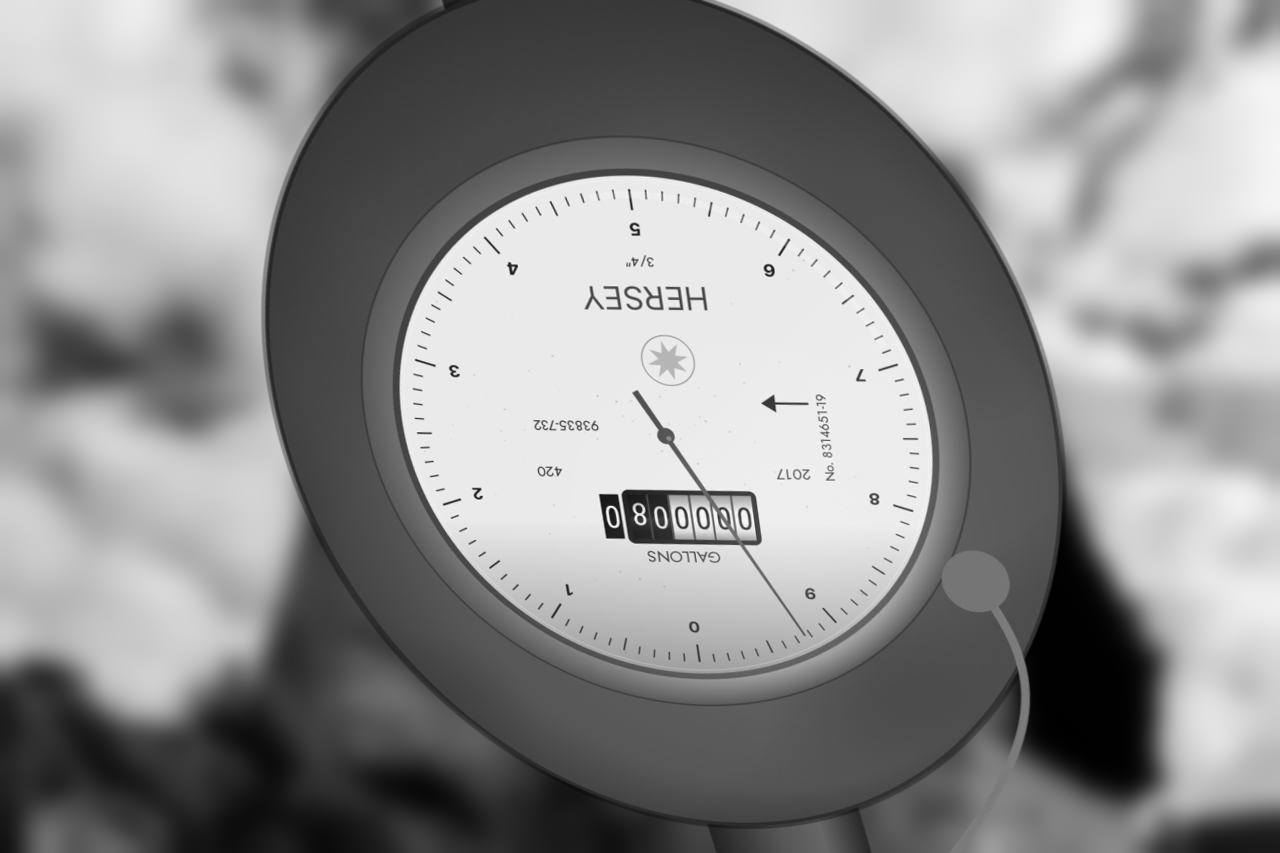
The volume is 79.2 gal
